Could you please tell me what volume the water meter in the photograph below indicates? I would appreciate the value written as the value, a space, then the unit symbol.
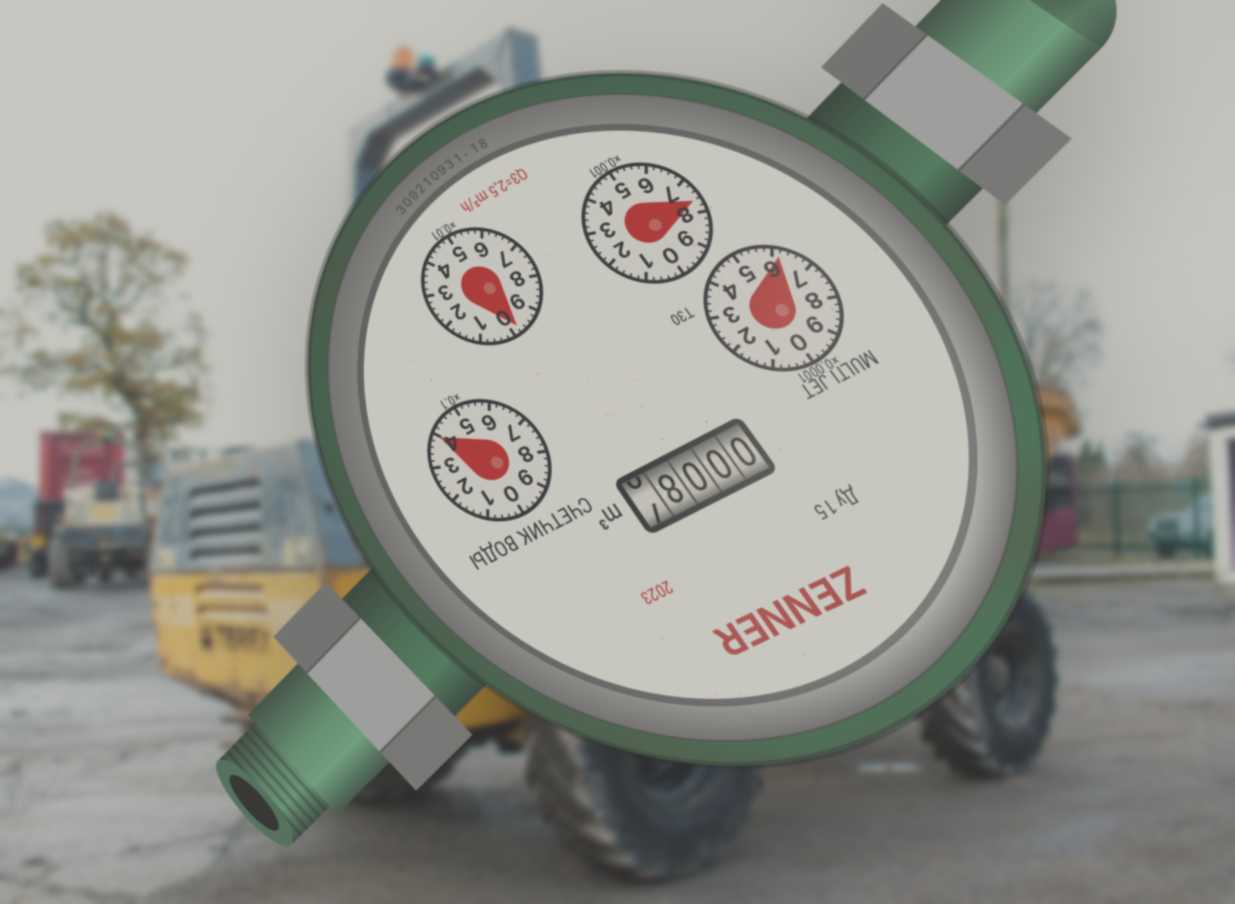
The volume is 87.3976 m³
